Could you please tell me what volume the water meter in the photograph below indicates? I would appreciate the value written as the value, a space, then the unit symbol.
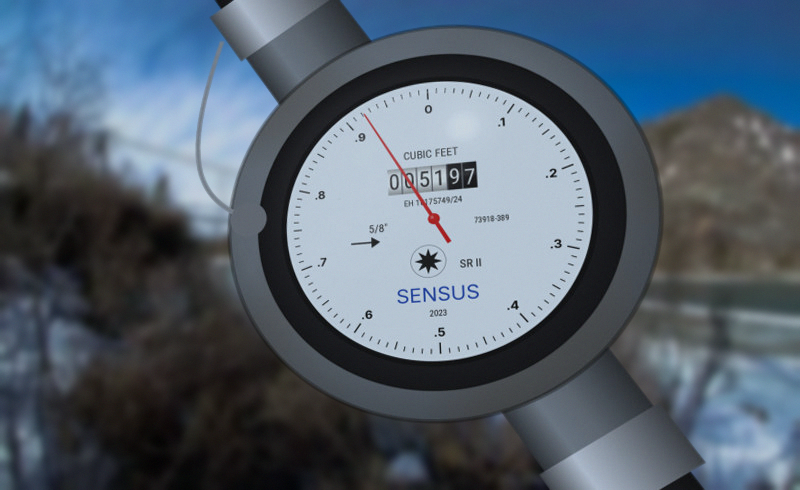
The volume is 5196.92 ft³
